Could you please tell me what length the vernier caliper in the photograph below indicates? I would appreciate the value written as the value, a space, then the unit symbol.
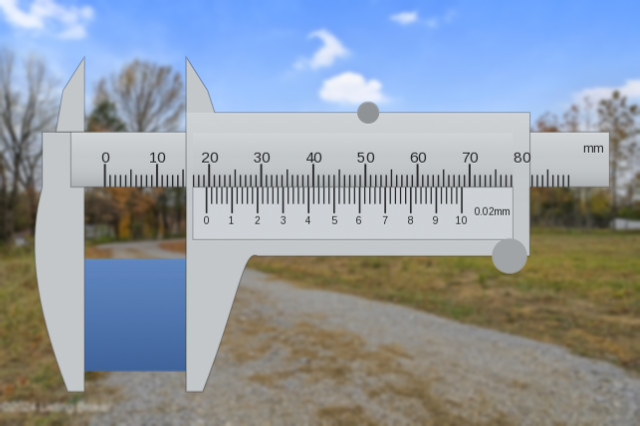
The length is 19.5 mm
